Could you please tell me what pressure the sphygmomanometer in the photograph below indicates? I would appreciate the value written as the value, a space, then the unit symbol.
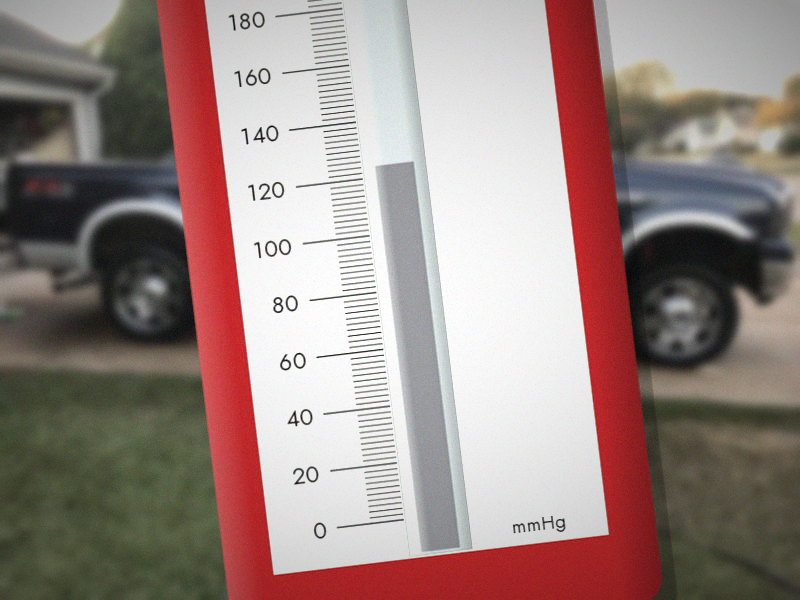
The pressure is 124 mmHg
